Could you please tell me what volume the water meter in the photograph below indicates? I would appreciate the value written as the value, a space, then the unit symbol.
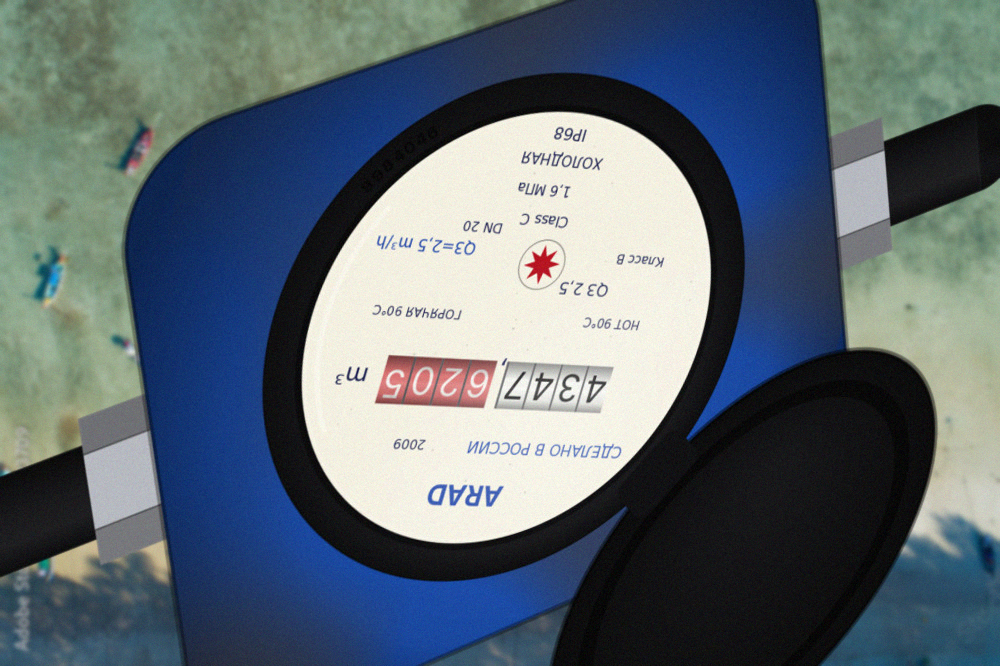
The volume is 4347.6205 m³
